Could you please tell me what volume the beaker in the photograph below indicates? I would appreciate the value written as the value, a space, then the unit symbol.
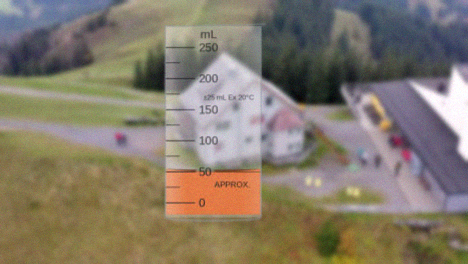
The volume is 50 mL
